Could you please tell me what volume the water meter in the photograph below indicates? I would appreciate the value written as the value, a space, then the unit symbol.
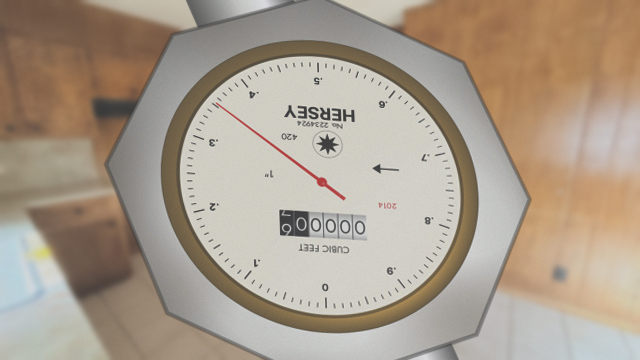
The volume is 6.35 ft³
